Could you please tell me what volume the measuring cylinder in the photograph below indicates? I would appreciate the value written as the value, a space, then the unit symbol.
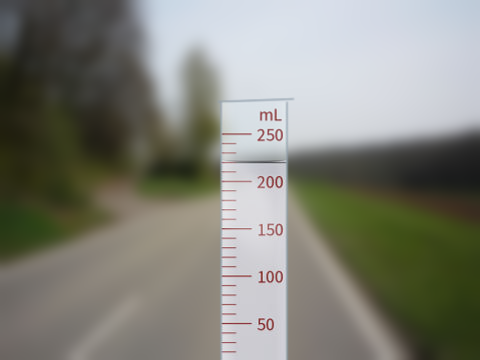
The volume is 220 mL
